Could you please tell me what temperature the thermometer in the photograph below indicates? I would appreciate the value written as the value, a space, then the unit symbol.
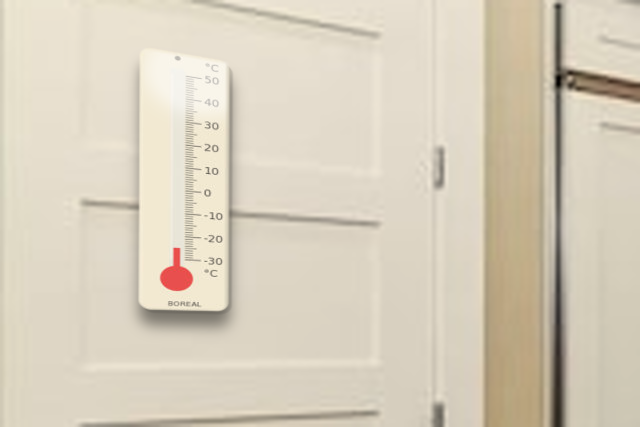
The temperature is -25 °C
